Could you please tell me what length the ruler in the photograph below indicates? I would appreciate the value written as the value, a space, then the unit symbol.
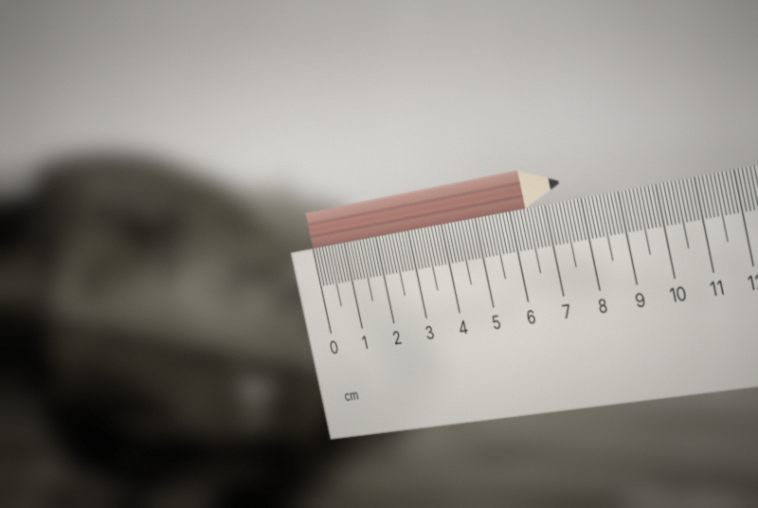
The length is 7.5 cm
